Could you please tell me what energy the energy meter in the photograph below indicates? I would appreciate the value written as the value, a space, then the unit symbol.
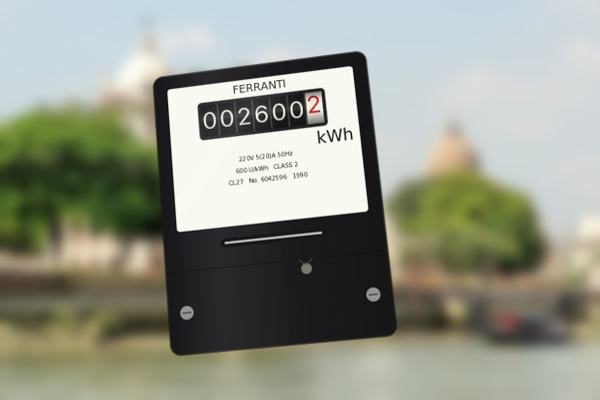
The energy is 2600.2 kWh
